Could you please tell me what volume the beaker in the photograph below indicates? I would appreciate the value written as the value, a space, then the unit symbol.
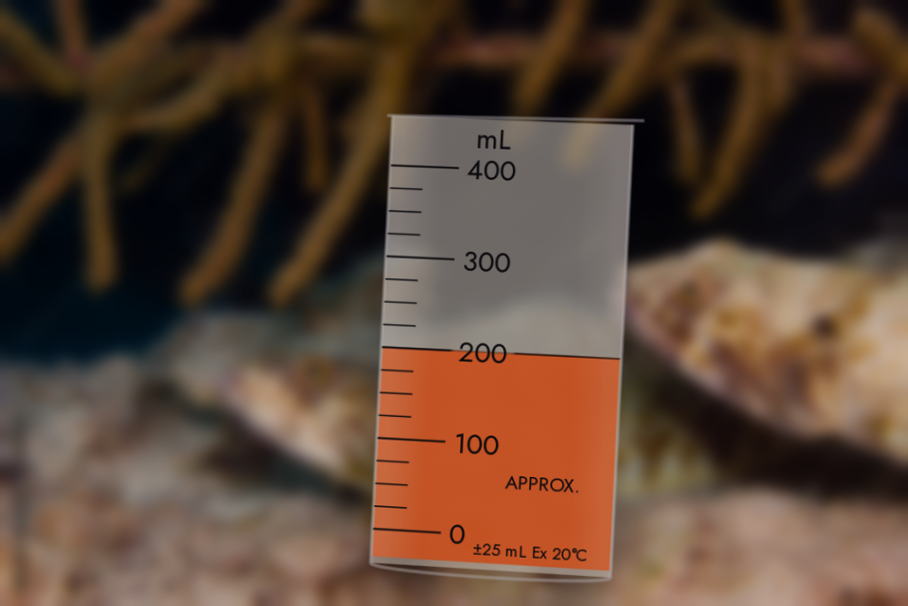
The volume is 200 mL
